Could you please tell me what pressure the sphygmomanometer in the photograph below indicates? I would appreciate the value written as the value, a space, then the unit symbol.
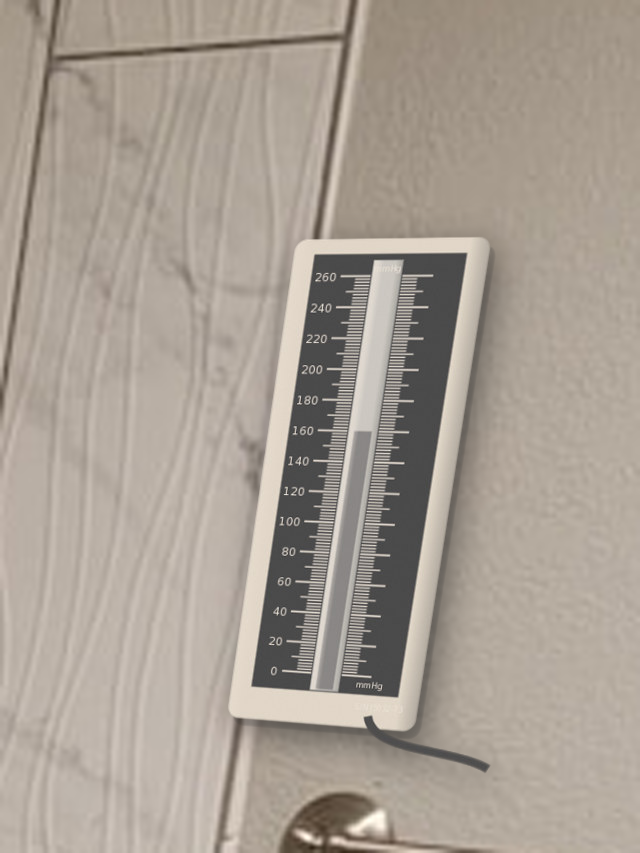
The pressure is 160 mmHg
